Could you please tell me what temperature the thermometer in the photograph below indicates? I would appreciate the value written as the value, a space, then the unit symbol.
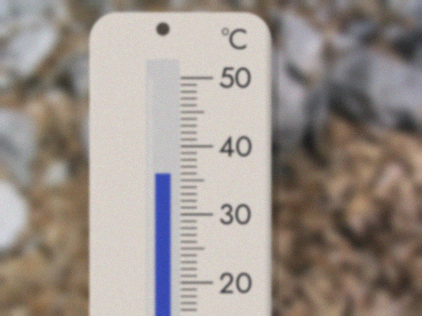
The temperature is 36 °C
